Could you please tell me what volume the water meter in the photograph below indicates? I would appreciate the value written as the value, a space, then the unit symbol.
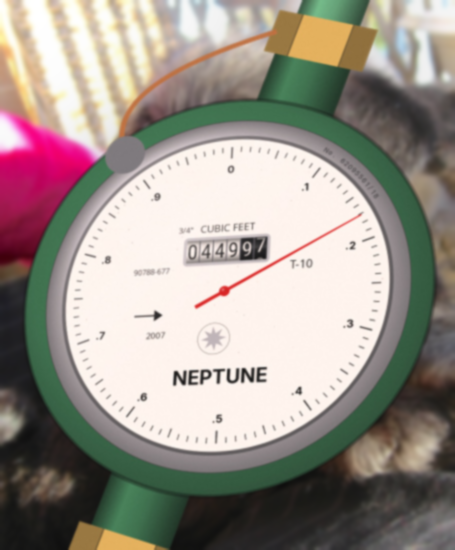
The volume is 44997.17 ft³
